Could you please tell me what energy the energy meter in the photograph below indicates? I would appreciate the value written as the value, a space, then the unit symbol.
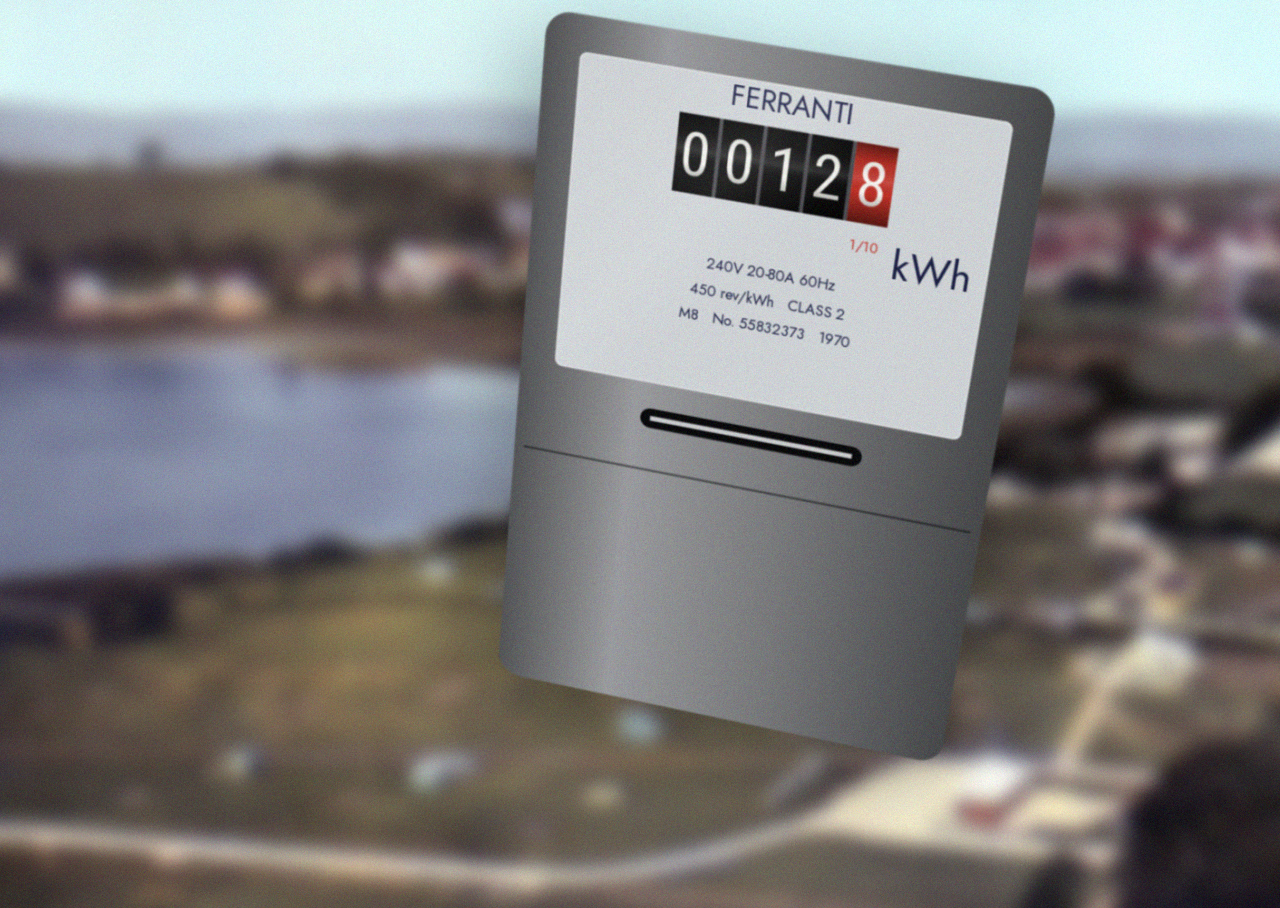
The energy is 12.8 kWh
